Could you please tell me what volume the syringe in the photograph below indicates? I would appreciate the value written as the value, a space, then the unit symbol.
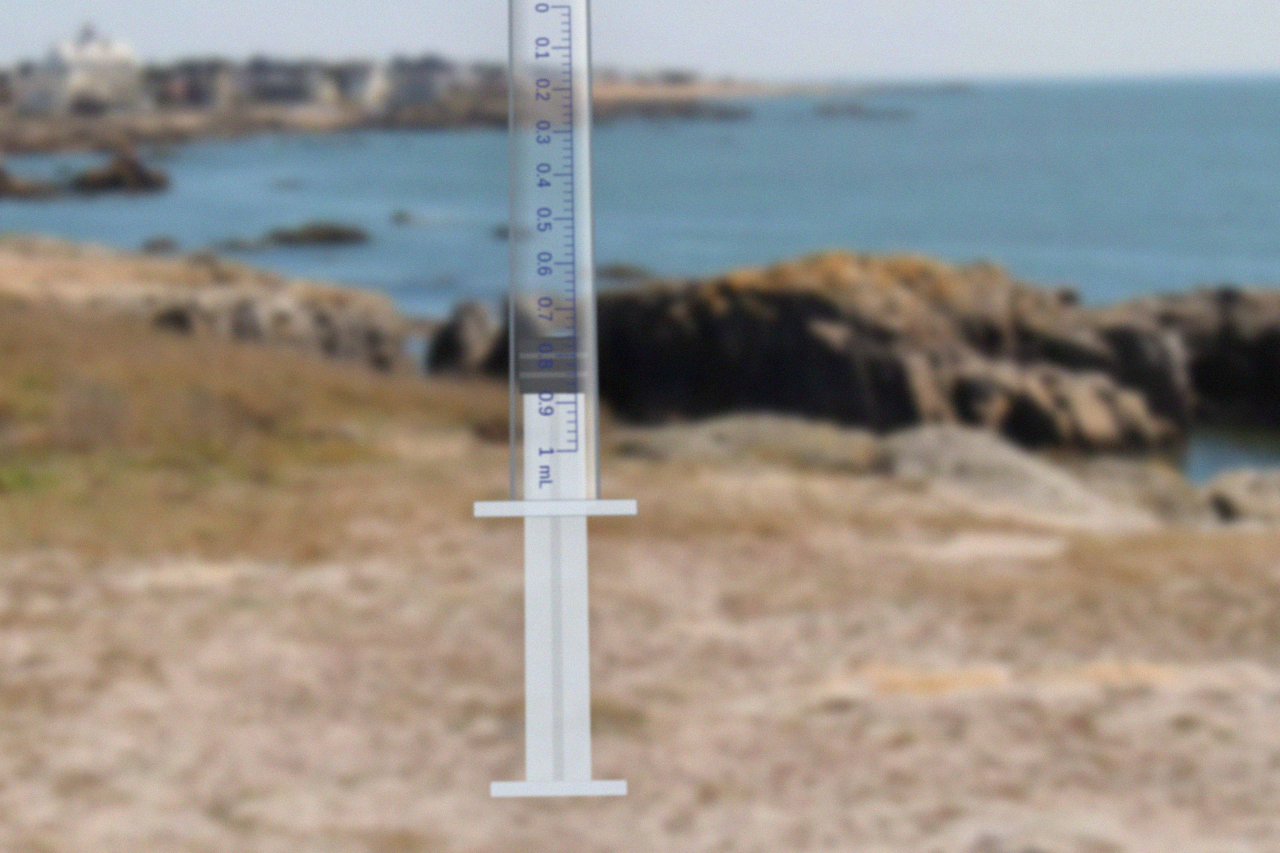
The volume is 0.76 mL
